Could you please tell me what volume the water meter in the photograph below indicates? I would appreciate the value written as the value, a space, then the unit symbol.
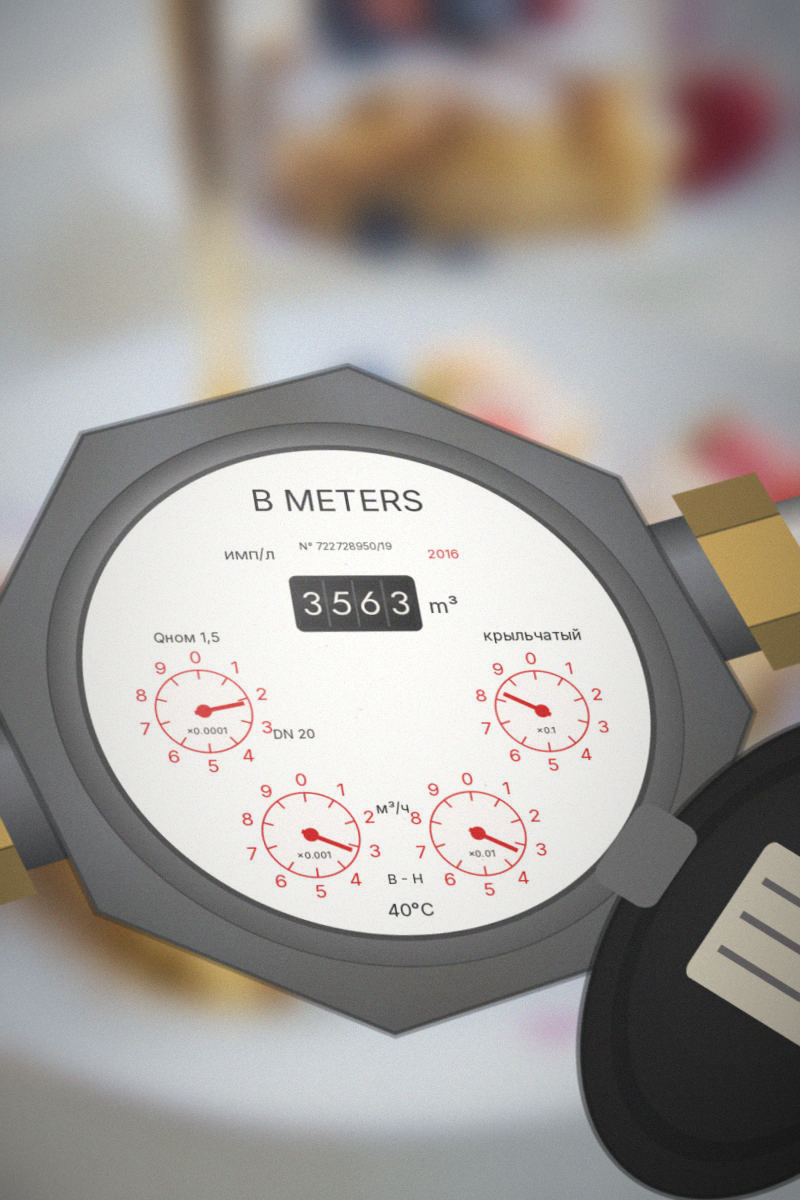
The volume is 3563.8332 m³
